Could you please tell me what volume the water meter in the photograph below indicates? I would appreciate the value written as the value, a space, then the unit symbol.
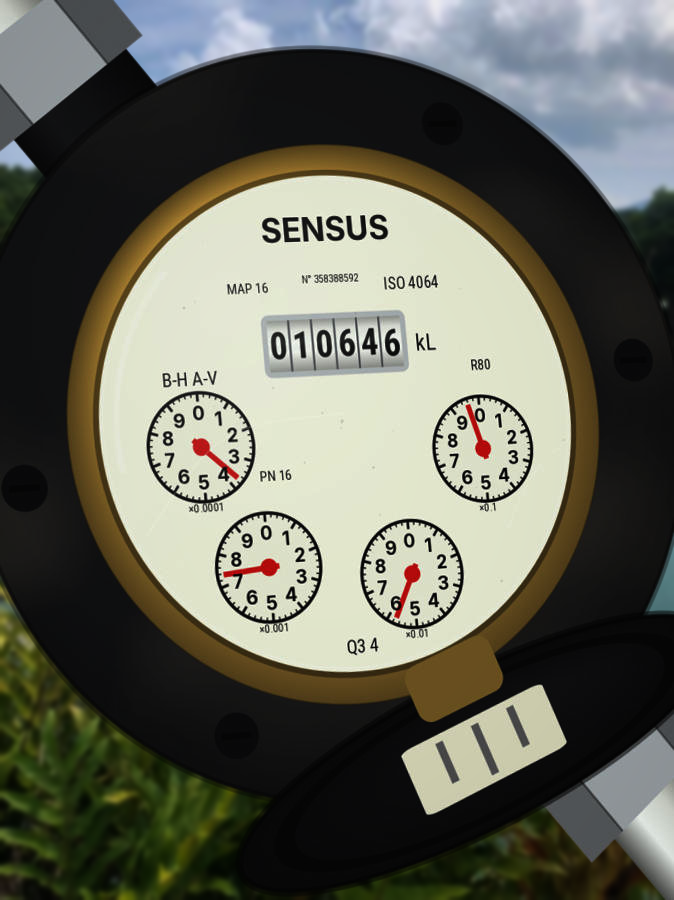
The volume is 10645.9573 kL
